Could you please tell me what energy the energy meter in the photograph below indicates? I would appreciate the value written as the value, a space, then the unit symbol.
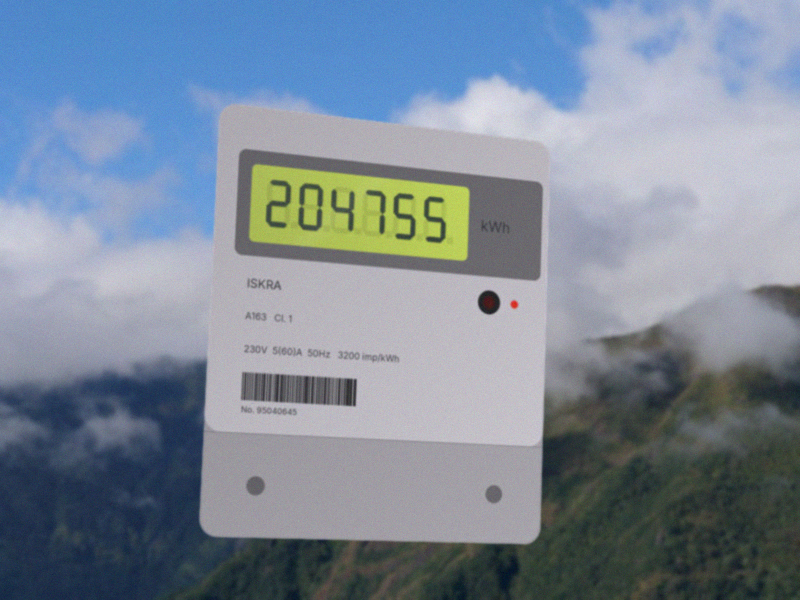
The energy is 204755 kWh
